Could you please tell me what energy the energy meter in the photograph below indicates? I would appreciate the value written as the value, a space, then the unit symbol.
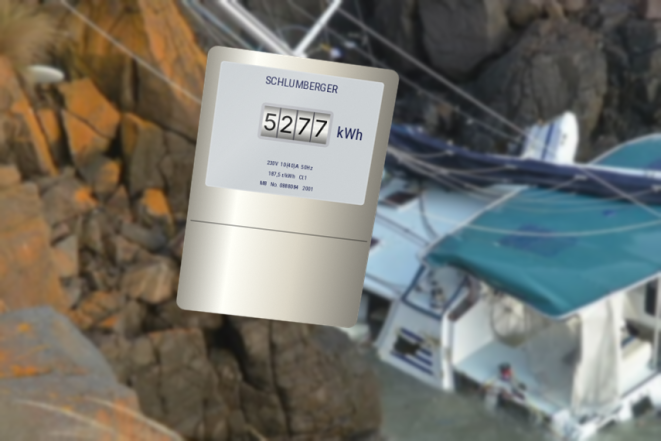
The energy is 5277 kWh
